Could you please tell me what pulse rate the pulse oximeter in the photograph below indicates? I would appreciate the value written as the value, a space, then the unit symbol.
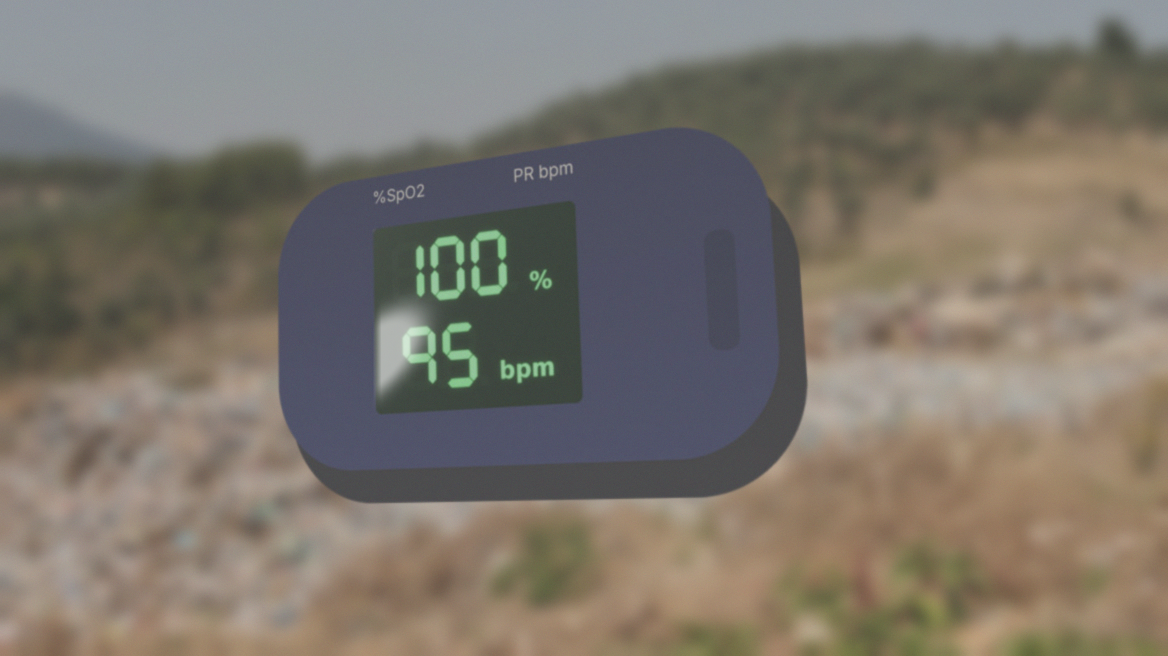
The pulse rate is 95 bpm
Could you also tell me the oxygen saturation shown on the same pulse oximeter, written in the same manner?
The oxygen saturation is 100 %
